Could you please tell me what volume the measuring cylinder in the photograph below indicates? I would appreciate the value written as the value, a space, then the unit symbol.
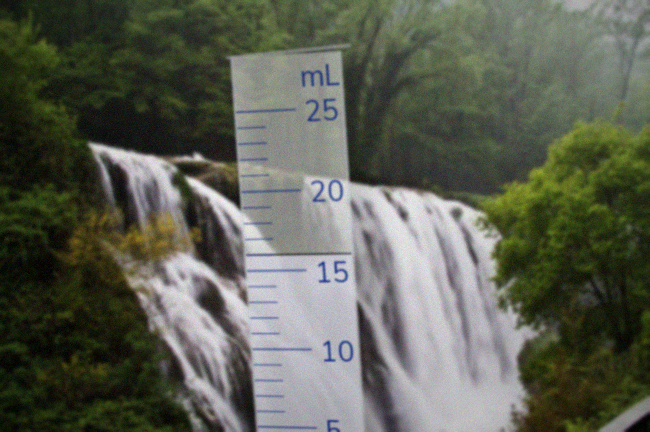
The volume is 16 mL
